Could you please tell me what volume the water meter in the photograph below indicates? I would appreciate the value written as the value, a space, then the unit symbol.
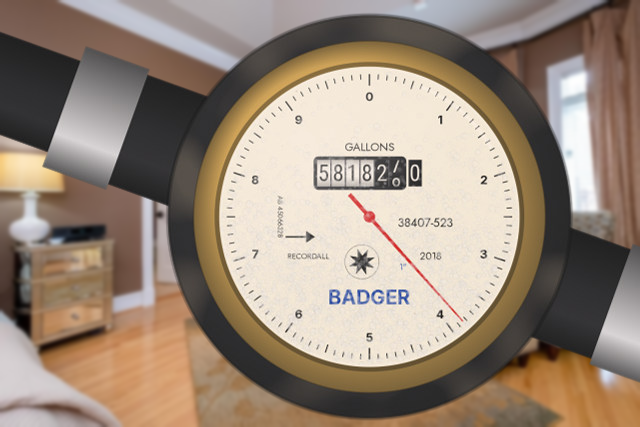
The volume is 5818273.8 gal
